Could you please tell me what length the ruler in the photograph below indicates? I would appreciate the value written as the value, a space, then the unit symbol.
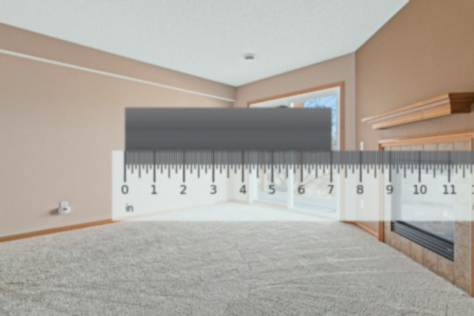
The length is 7 in
